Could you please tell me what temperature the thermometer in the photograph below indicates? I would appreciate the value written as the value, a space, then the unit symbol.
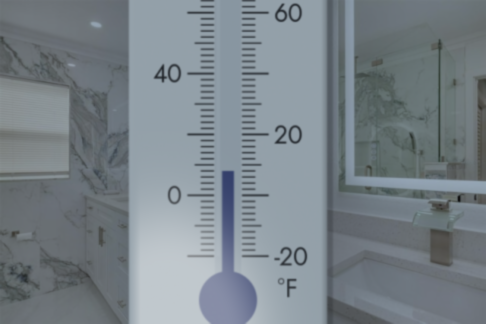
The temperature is 8 °F
